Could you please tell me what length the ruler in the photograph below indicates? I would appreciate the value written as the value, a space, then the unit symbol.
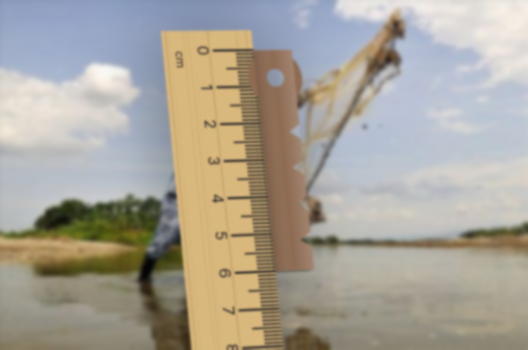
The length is 6 cm
